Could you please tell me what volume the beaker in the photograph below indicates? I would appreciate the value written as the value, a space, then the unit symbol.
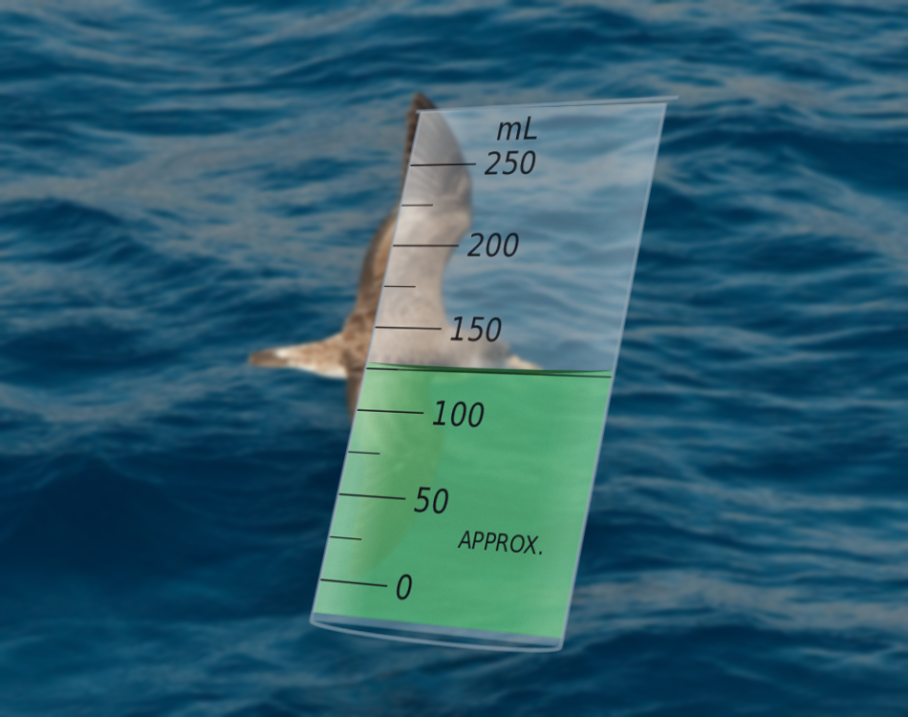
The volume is 125 mL
